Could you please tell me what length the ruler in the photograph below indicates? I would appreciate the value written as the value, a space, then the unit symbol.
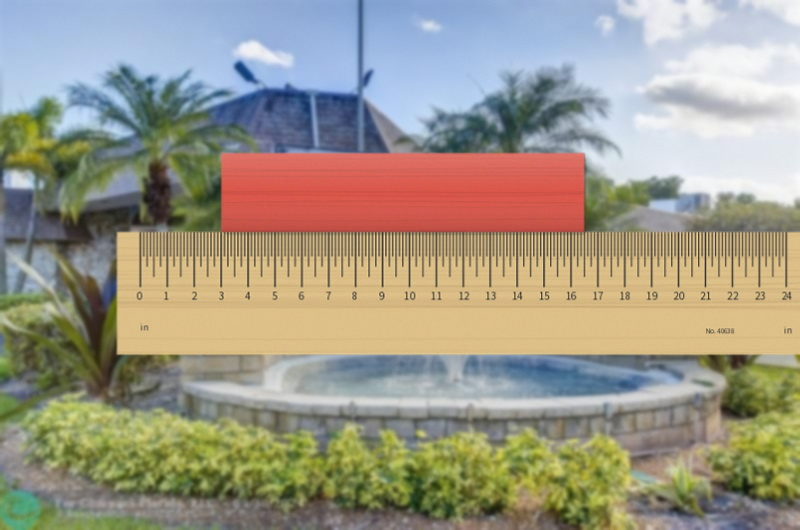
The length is 13.5 in
